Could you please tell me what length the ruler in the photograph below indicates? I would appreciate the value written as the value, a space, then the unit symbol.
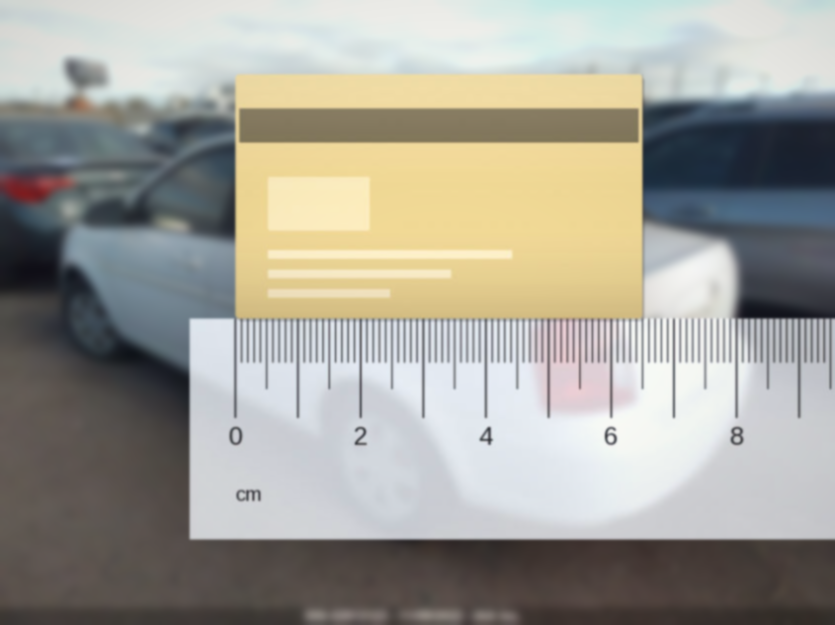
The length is 6.5 cm
